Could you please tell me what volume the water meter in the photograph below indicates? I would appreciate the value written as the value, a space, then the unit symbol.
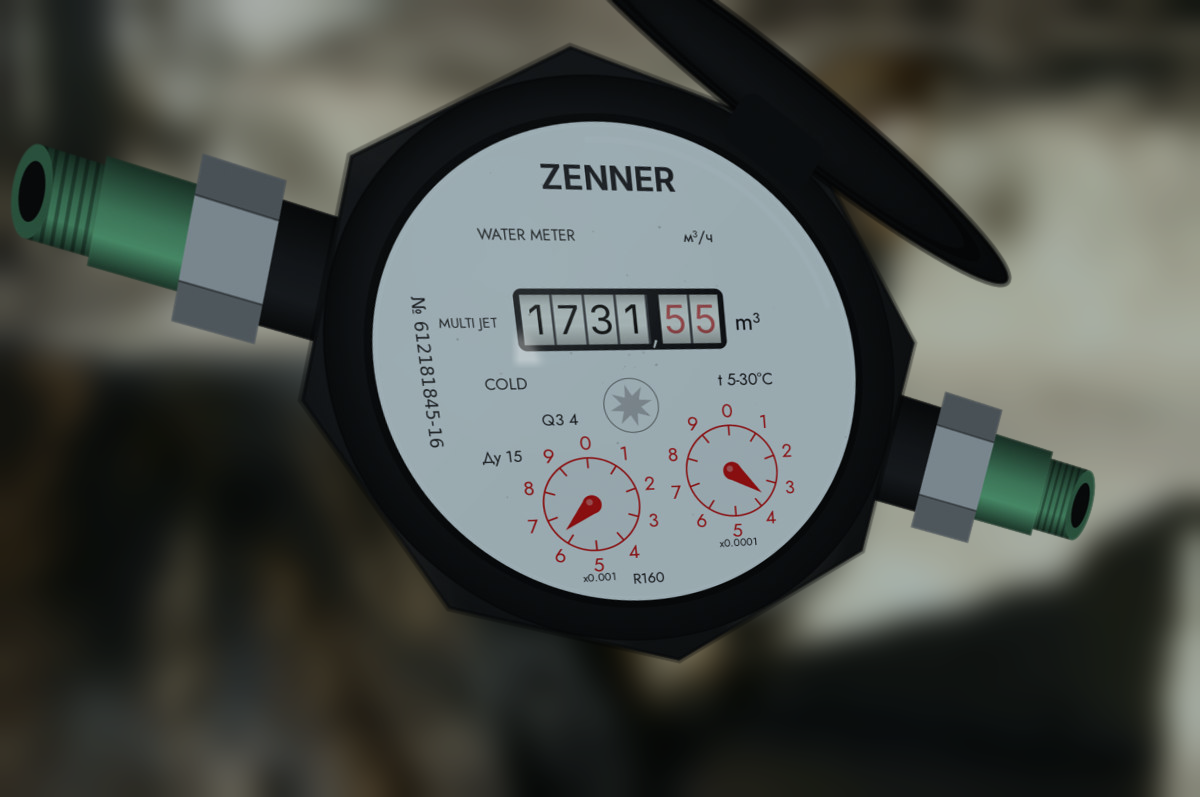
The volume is 1731.5563 m³
